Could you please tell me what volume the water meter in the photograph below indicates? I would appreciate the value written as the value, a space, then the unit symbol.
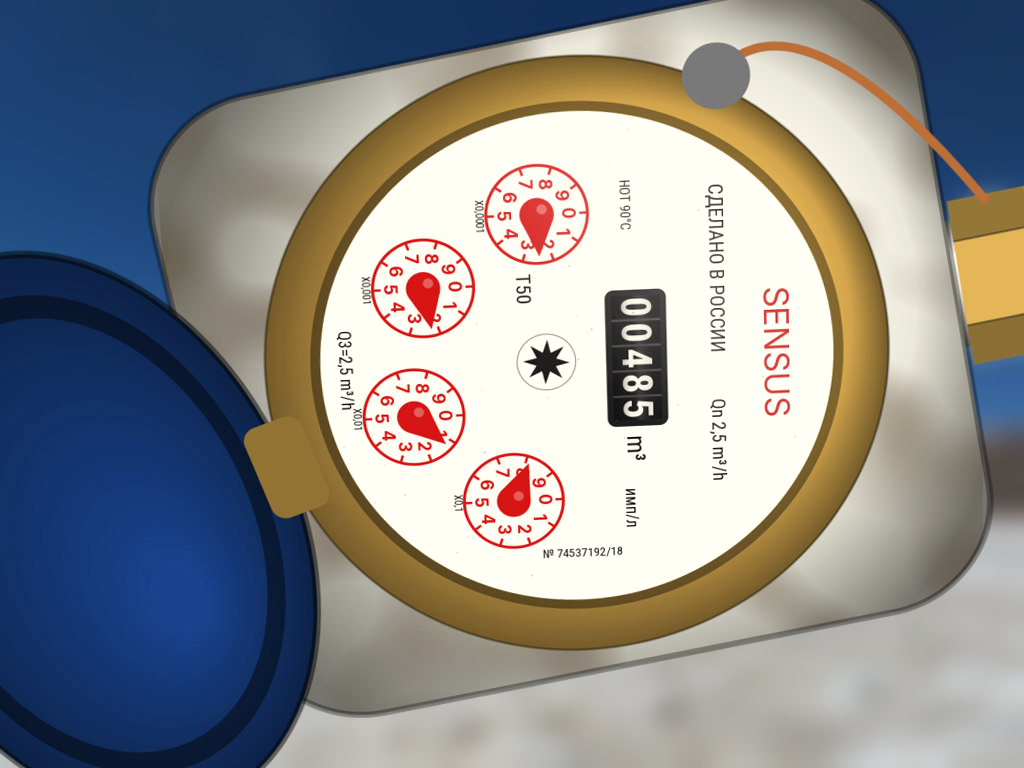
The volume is 485.8122 m³
